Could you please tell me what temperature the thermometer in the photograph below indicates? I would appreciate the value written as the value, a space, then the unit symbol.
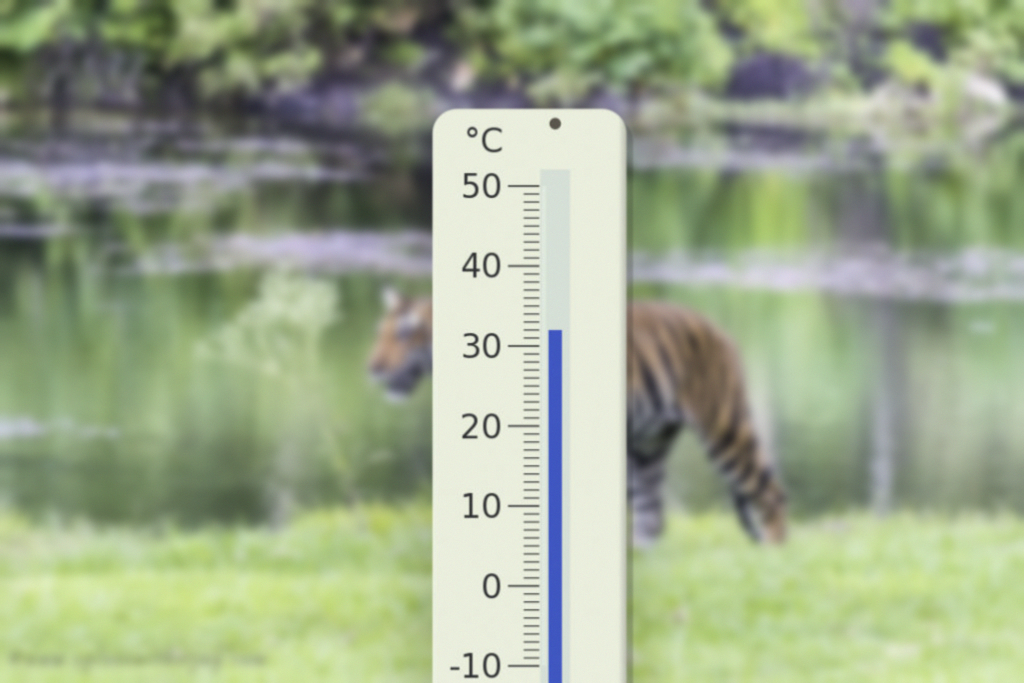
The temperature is 32 °C
